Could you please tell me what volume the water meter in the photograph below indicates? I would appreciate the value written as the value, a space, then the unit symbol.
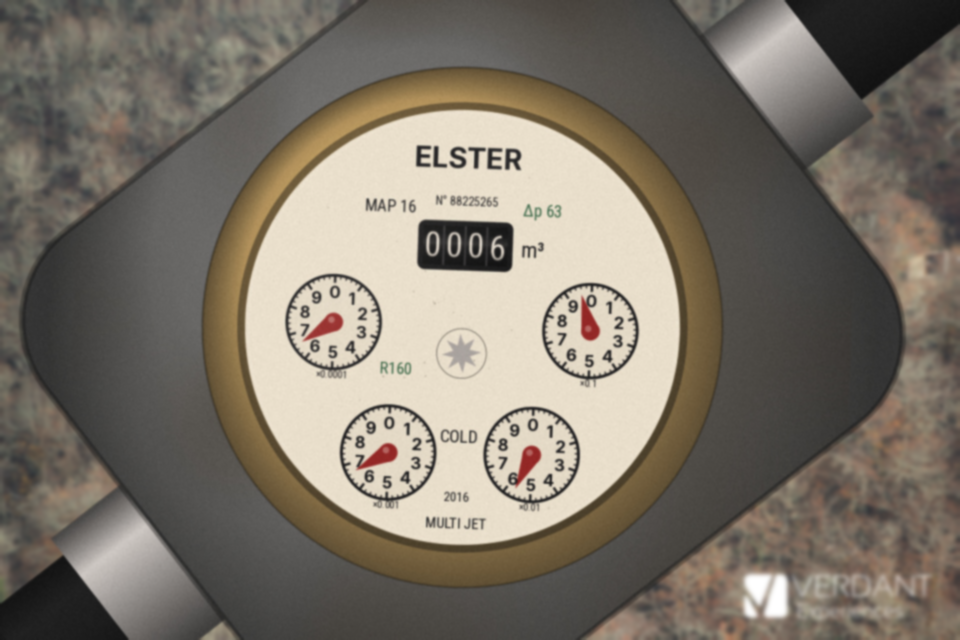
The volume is 5.9566 m³
